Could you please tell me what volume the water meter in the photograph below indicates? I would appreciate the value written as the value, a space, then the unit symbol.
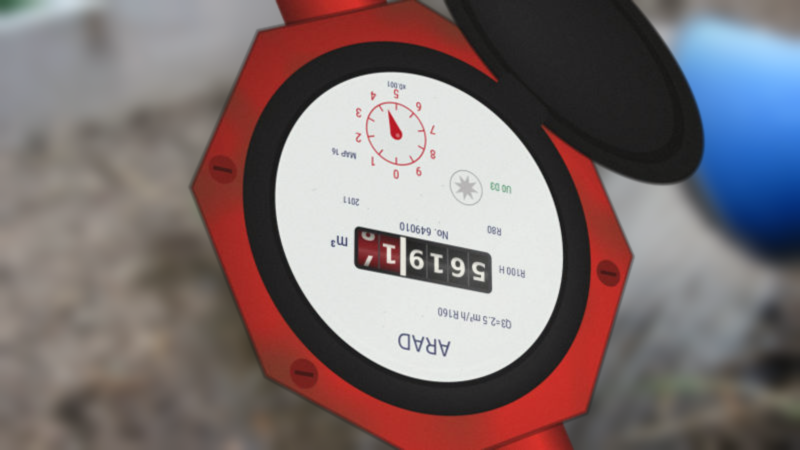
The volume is 5619.174 m³
